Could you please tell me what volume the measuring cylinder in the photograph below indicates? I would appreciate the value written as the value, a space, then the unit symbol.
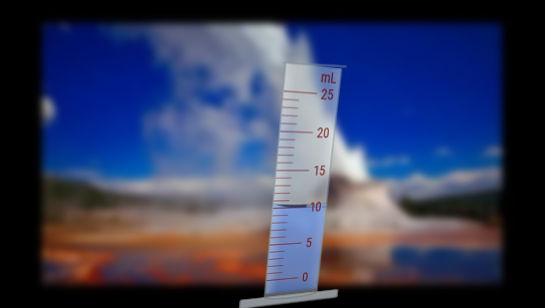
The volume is 10 mL
